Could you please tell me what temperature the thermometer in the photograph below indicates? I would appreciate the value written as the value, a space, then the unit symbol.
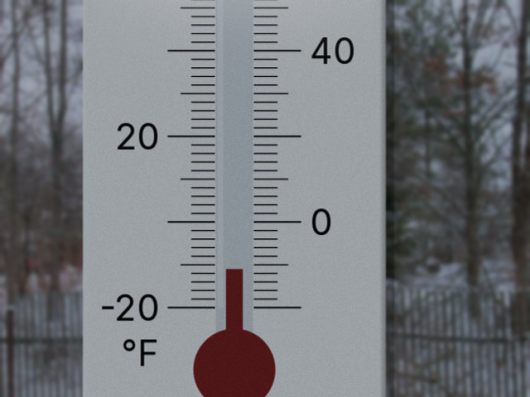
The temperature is -11 °F
